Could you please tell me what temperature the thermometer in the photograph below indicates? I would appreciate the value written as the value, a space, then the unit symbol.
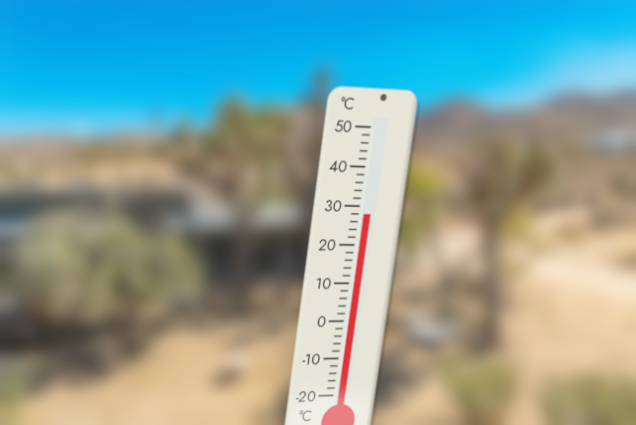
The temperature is 28 °C
